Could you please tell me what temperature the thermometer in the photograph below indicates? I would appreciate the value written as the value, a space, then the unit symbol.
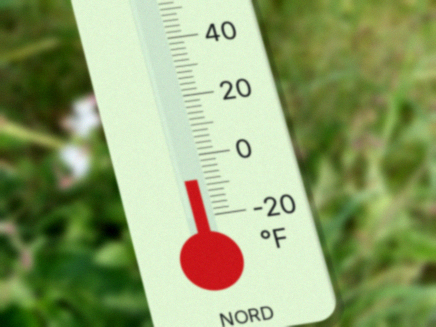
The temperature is -8 °F
